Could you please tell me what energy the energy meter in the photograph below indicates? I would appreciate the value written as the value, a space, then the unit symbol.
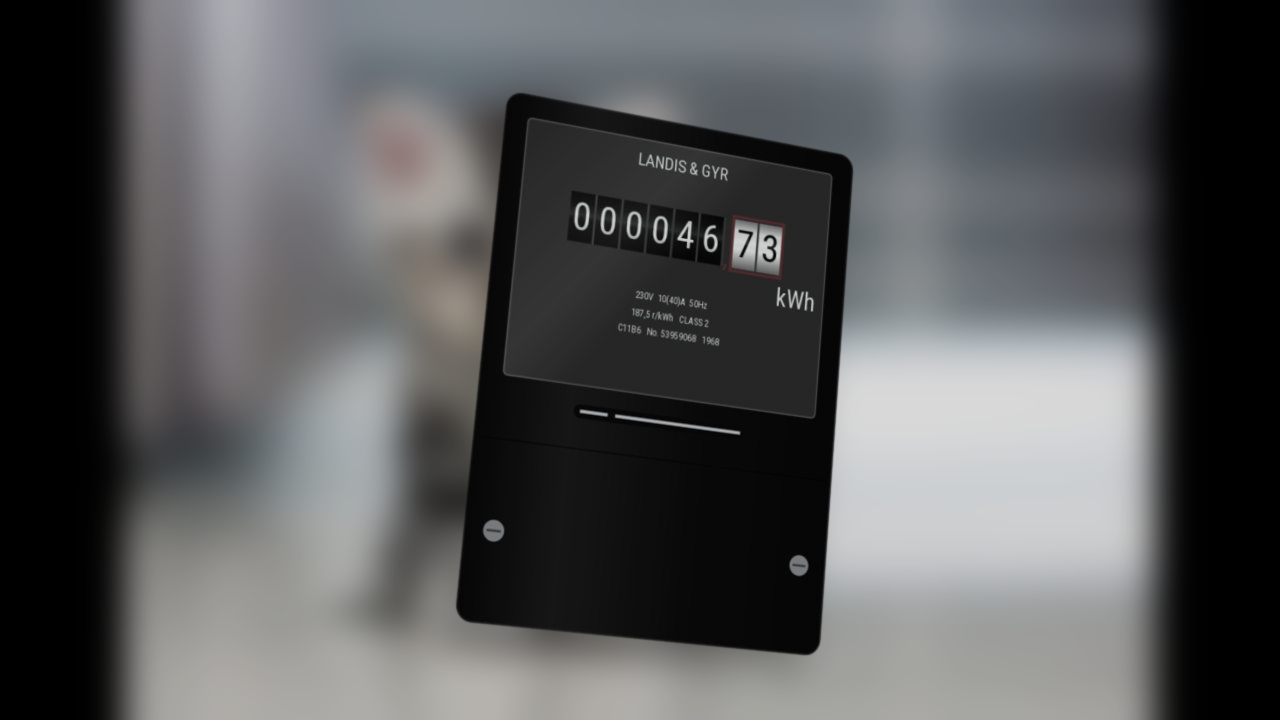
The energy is 46.73 kWh
